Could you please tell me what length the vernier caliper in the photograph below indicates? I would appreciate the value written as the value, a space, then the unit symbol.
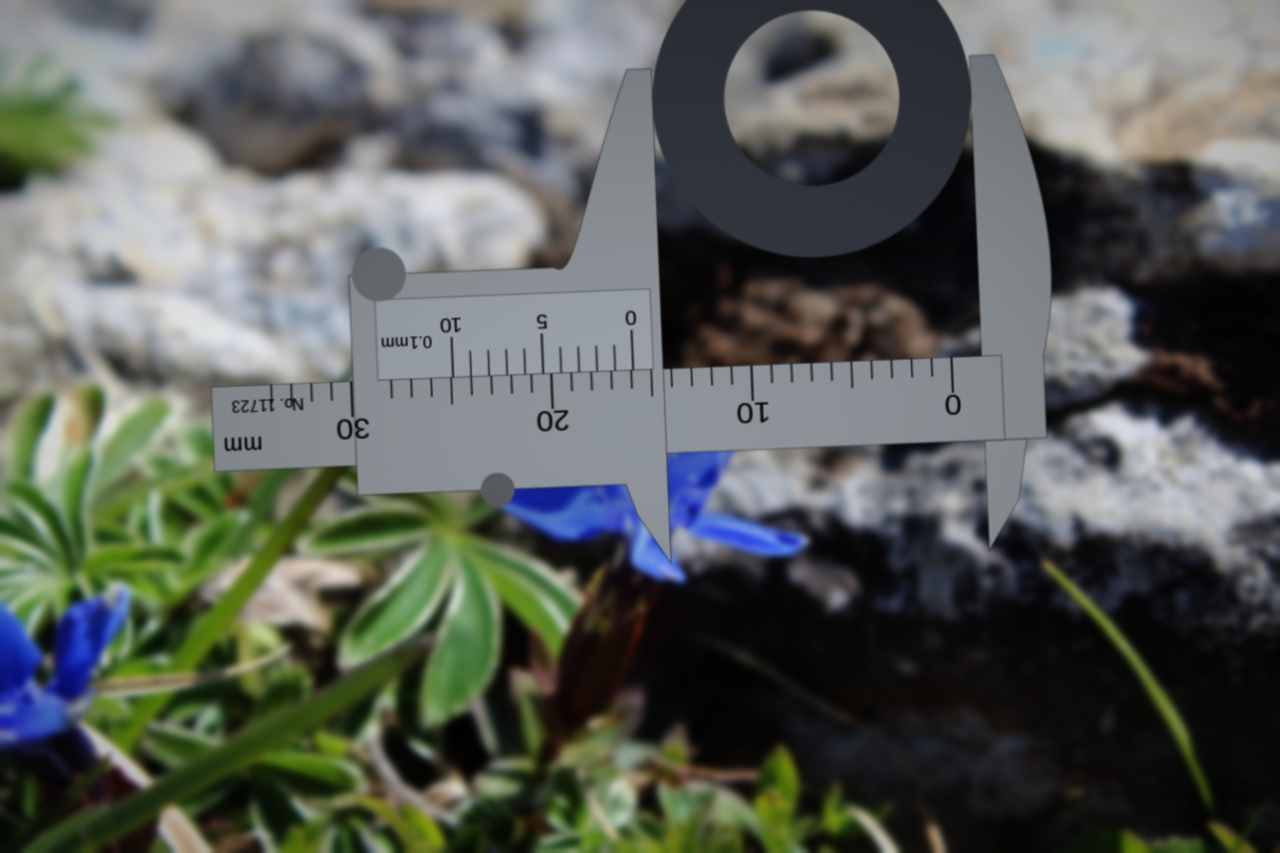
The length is 15.9 mm
